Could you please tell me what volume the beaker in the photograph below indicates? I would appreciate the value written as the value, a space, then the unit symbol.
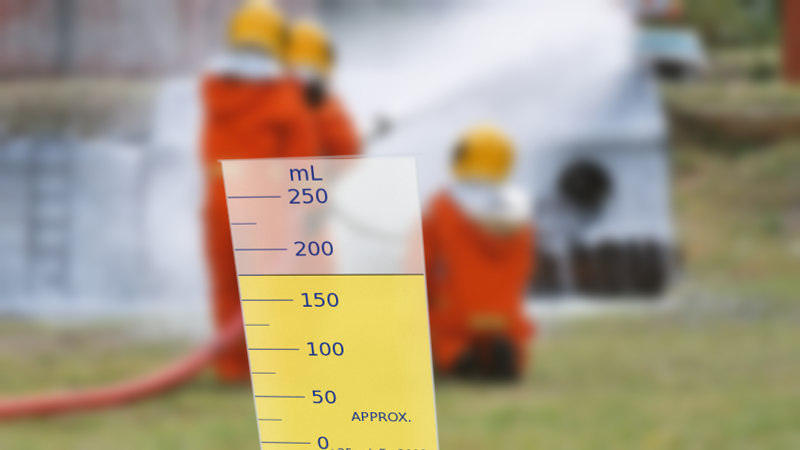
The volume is 175 mL
